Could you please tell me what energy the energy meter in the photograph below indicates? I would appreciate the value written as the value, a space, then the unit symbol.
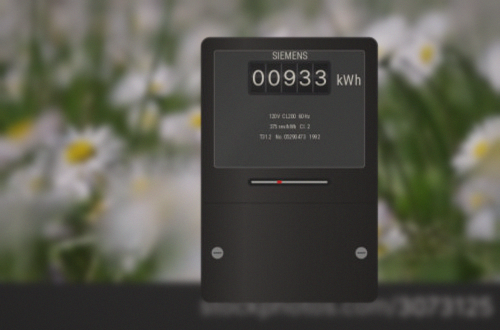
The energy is 933 kWh
